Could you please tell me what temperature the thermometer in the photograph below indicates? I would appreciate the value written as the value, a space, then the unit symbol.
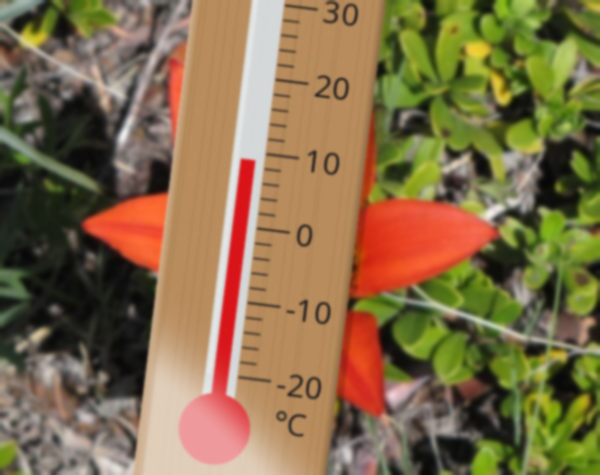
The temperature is 9 °C
